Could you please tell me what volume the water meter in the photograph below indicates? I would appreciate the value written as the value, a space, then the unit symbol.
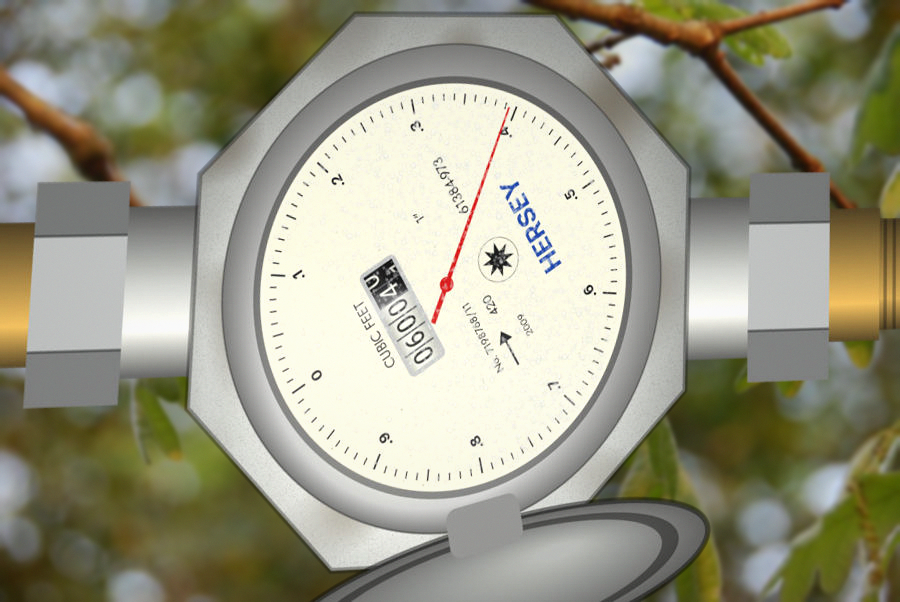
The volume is 60040.39 ft³
